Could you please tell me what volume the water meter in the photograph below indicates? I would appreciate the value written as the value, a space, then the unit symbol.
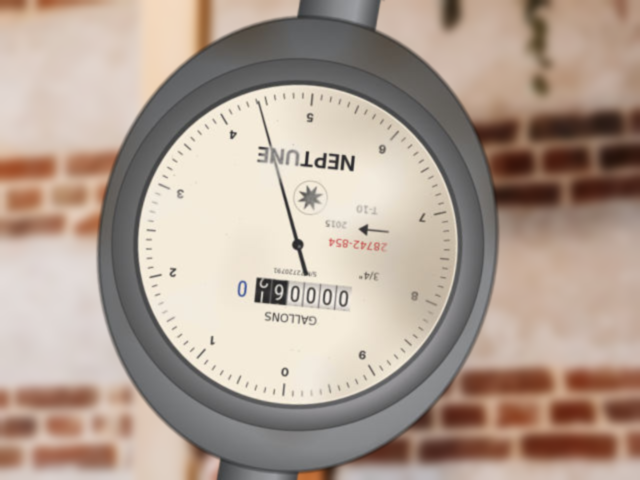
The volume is 614.4 gal
